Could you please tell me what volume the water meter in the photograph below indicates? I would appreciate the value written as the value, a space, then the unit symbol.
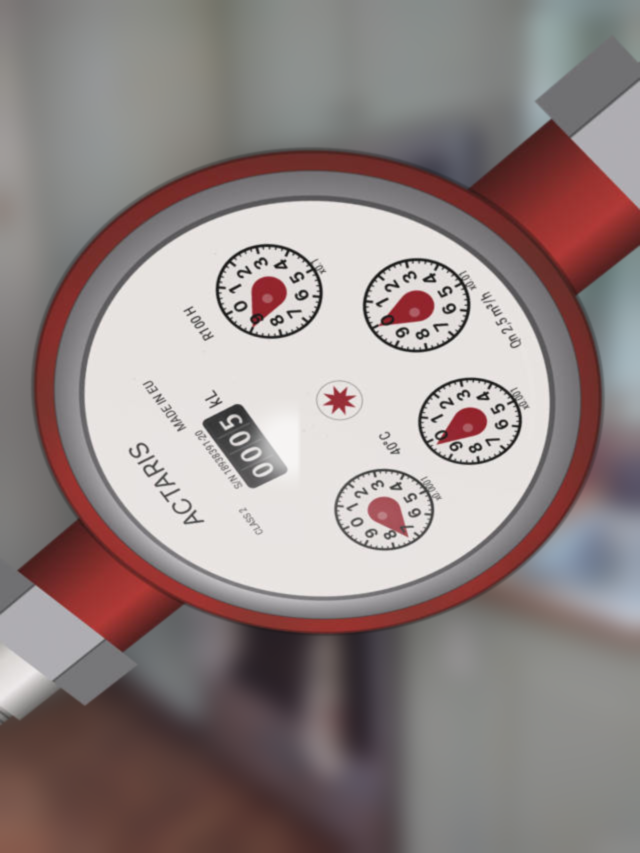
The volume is 4.8997 kL
